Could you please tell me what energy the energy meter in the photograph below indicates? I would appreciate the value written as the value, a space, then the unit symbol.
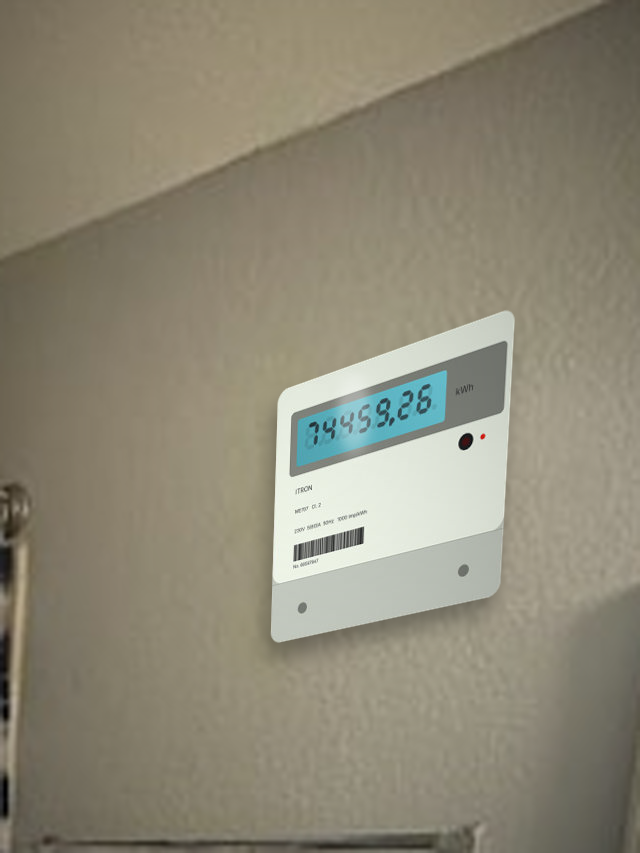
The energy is 74459.26 kWh
